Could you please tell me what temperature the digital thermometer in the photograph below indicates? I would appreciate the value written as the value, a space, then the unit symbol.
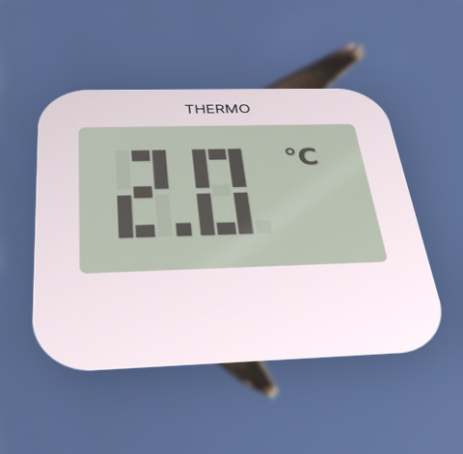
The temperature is 2.0 °C
